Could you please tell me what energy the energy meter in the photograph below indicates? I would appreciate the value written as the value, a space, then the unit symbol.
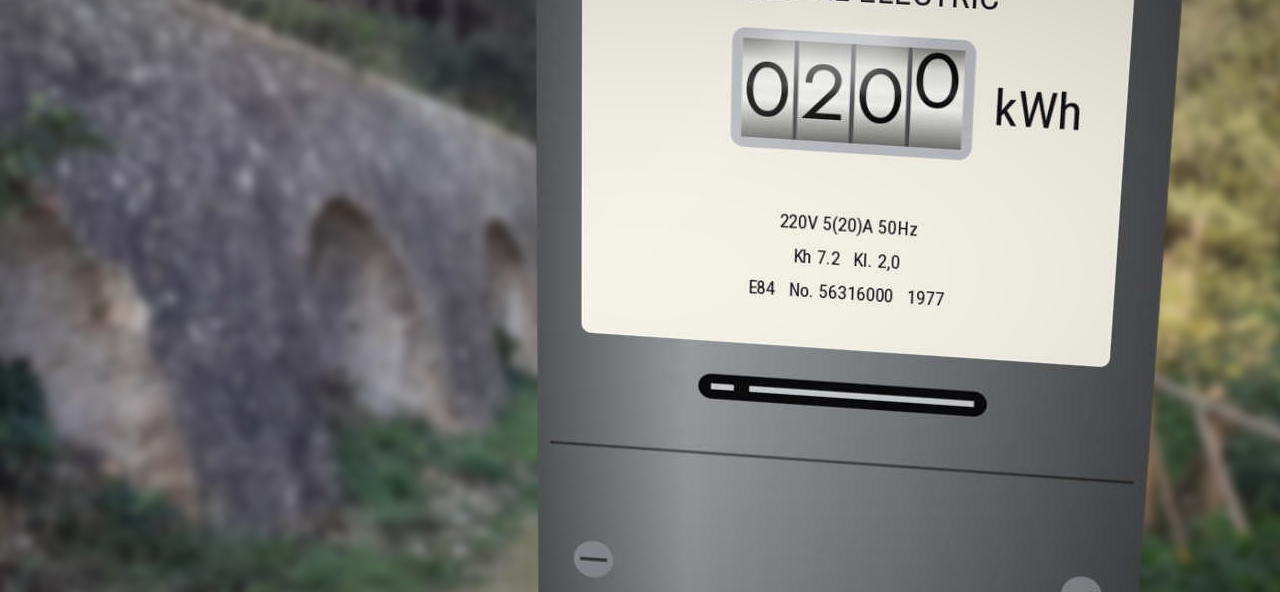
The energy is 200 kWh
